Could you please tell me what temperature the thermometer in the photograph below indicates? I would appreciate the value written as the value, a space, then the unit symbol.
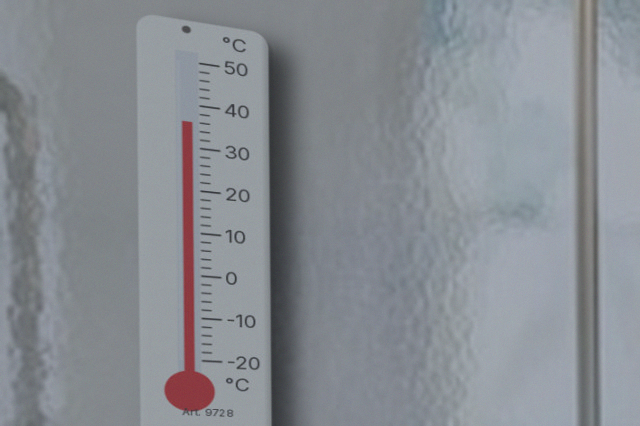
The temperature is 36 °C
